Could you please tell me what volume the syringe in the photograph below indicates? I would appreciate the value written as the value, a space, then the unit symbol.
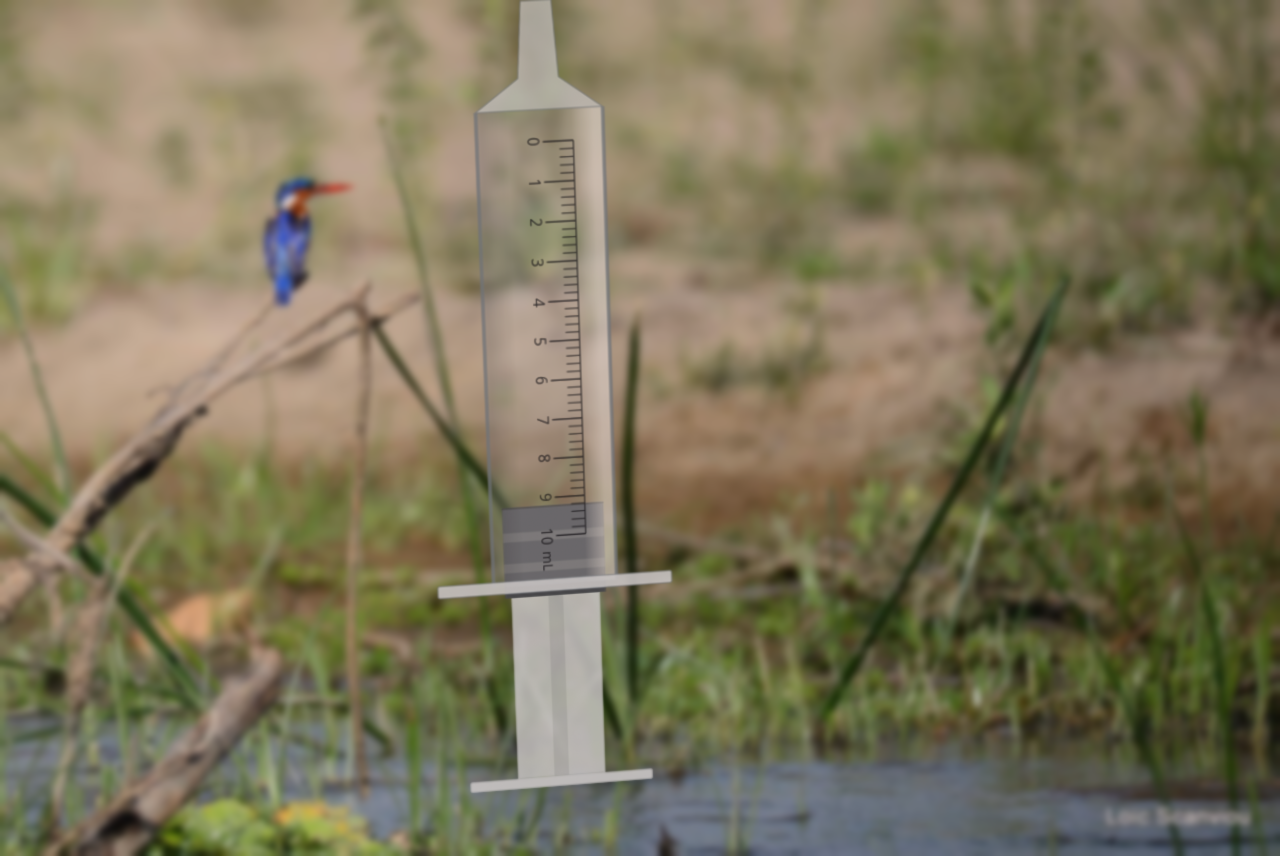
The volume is 9.2 mL
